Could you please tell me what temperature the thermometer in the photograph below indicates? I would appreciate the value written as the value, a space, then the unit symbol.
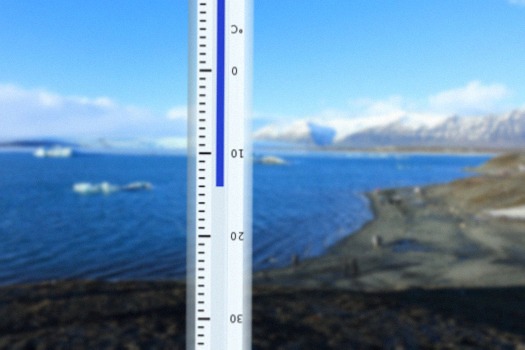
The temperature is 14 °C
